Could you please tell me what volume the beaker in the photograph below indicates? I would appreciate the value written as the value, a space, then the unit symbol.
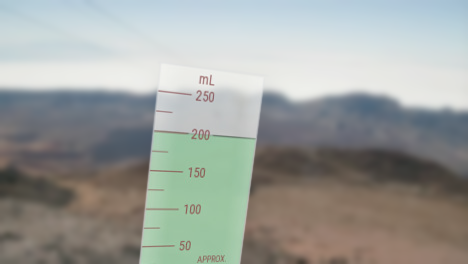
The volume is 200 mL
